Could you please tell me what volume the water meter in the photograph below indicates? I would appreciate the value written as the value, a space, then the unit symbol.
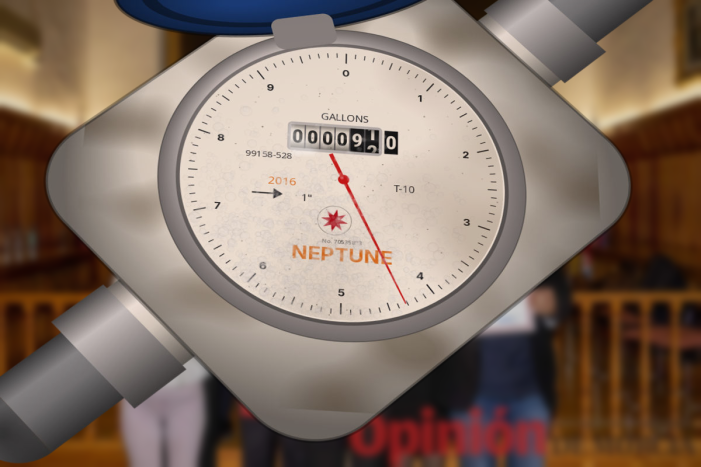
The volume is 914.3 gal
